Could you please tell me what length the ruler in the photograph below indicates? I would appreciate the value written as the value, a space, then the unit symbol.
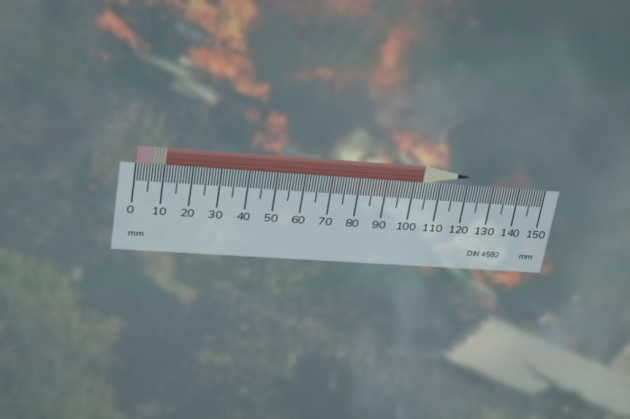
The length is 120 mm
